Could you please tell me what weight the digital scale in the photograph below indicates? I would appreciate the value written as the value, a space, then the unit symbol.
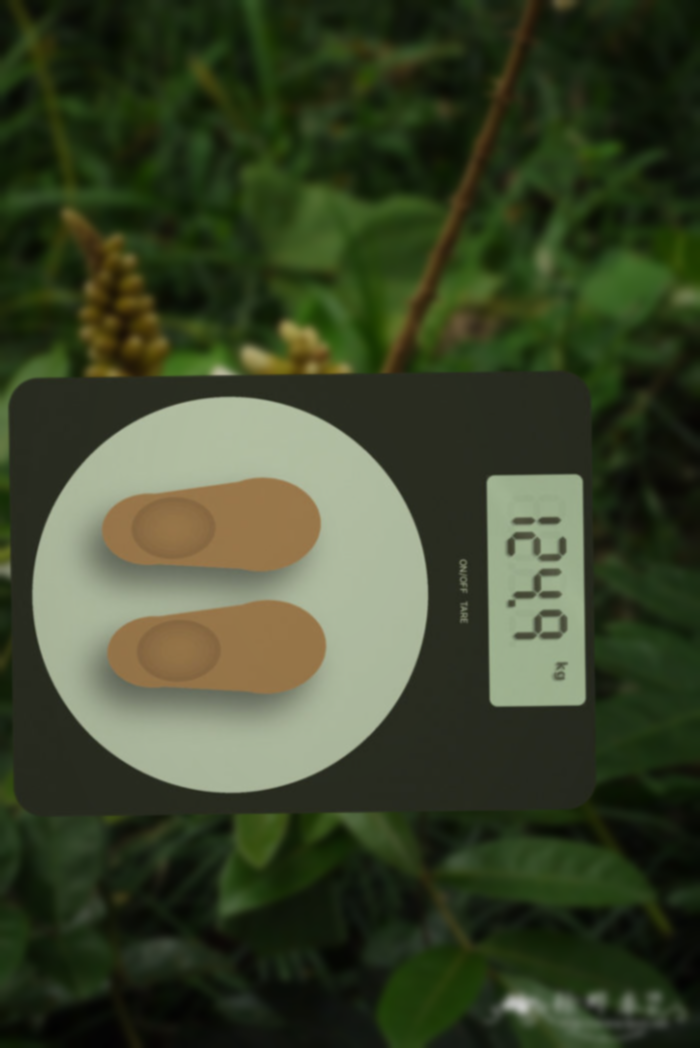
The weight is 124.9 kg
